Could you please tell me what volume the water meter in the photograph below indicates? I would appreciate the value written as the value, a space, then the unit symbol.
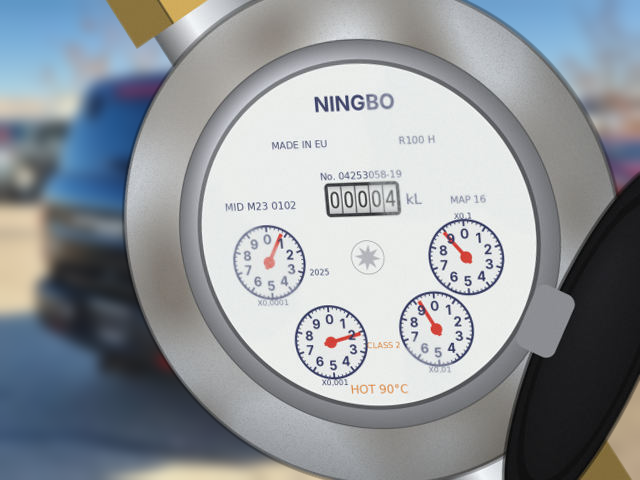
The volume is 4.8920 kL
